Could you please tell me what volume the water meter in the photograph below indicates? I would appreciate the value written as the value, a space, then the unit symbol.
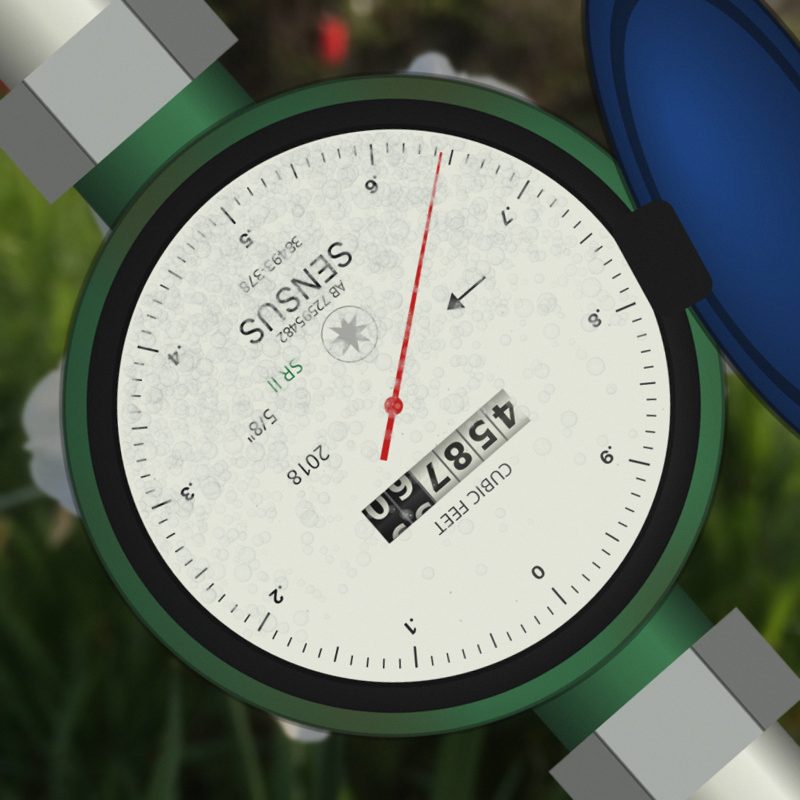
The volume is 458759.64 ft³
